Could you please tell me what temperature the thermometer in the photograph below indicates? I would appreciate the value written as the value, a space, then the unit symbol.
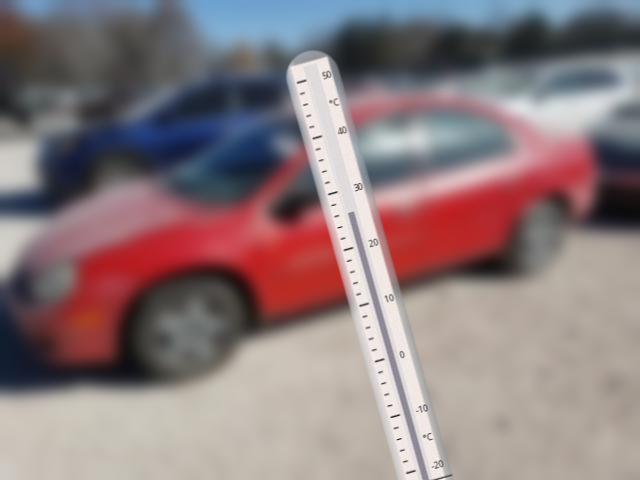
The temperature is 26 °C
